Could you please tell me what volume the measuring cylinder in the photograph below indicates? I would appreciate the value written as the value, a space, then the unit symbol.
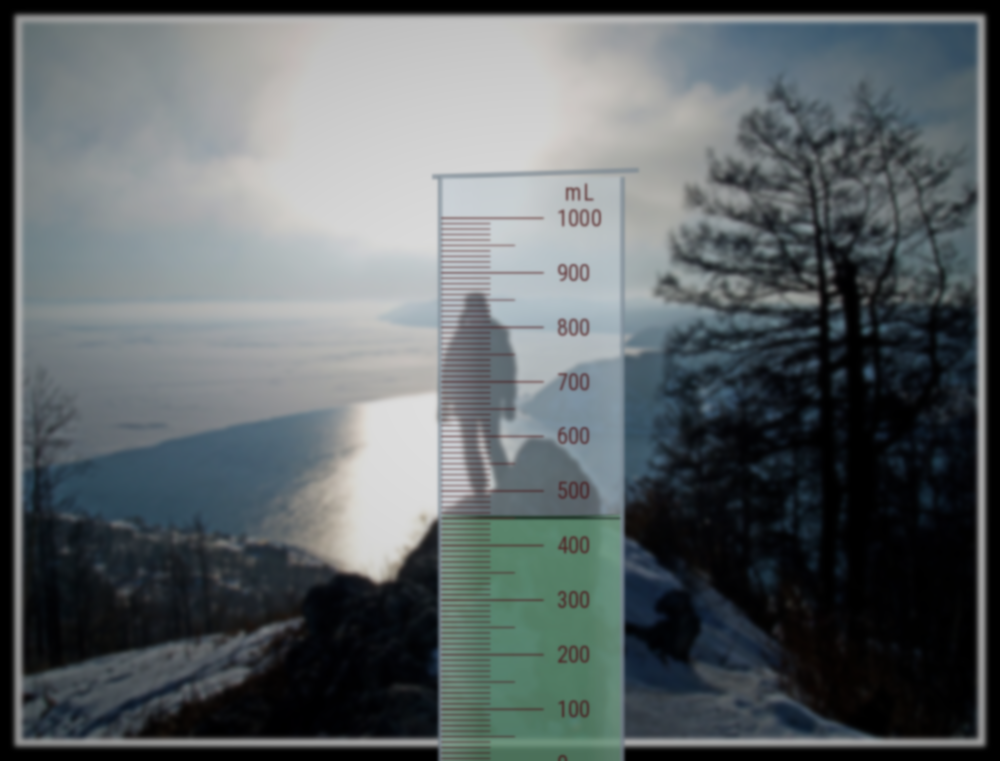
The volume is 450 mL
